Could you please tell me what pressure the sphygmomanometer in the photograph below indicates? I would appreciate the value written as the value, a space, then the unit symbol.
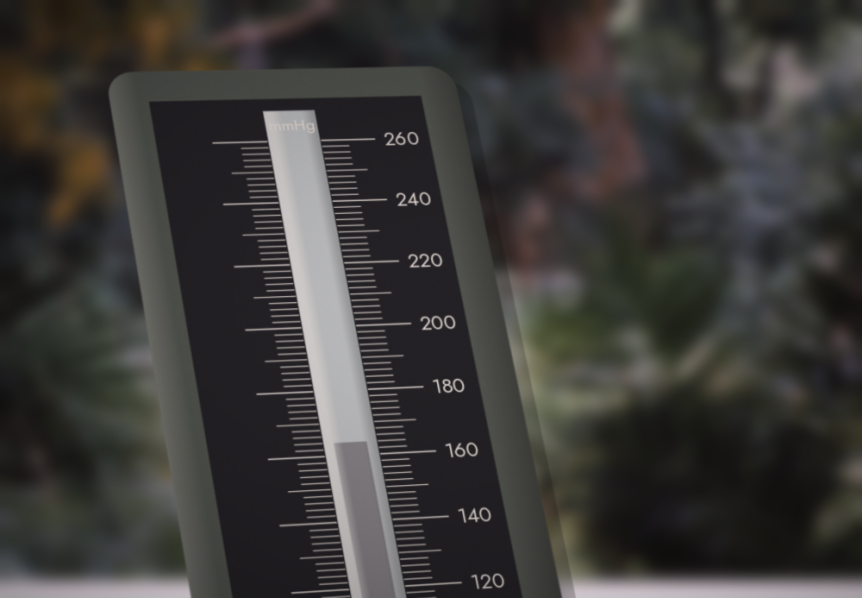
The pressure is 164 mmHg
